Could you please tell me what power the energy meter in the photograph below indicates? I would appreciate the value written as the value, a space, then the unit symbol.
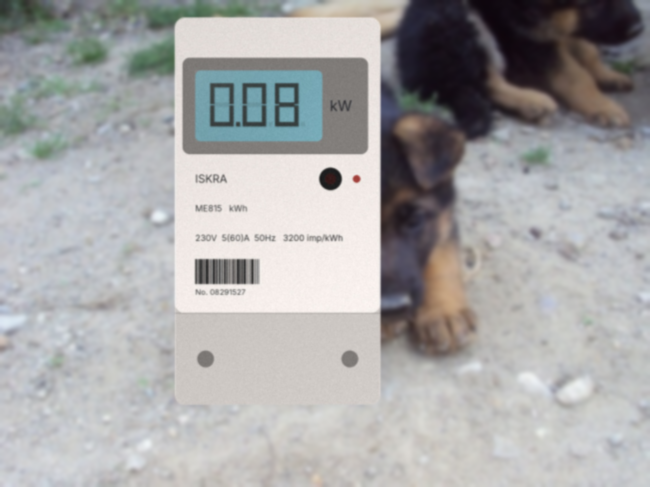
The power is 0.08 kW
